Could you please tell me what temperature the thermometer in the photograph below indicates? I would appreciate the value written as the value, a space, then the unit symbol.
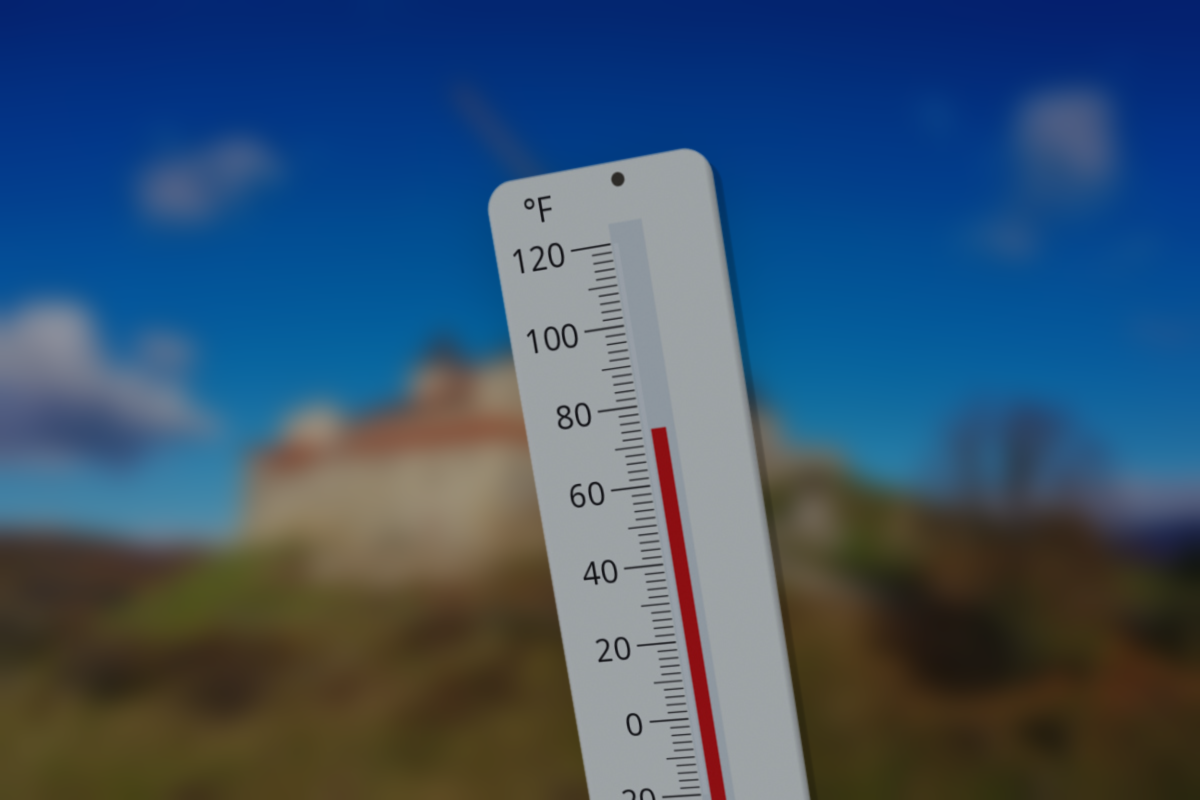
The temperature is 74 °F
